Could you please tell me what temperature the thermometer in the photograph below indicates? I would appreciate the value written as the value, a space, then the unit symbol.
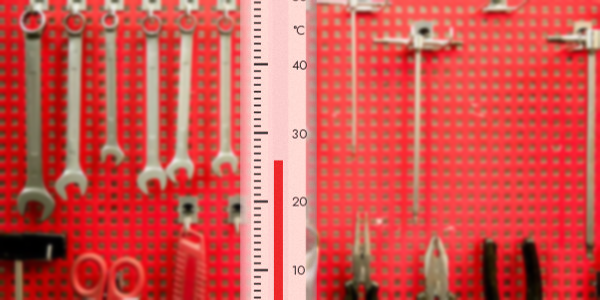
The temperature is 26 °C
